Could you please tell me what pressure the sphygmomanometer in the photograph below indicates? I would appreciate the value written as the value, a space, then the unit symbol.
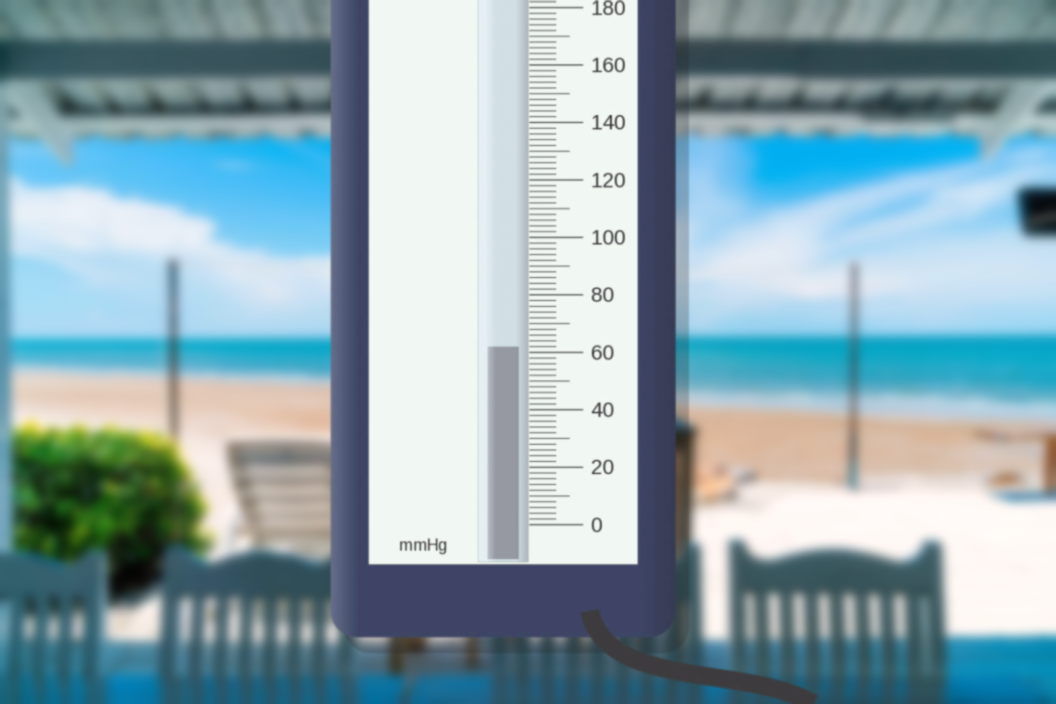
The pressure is 62 mmHg
